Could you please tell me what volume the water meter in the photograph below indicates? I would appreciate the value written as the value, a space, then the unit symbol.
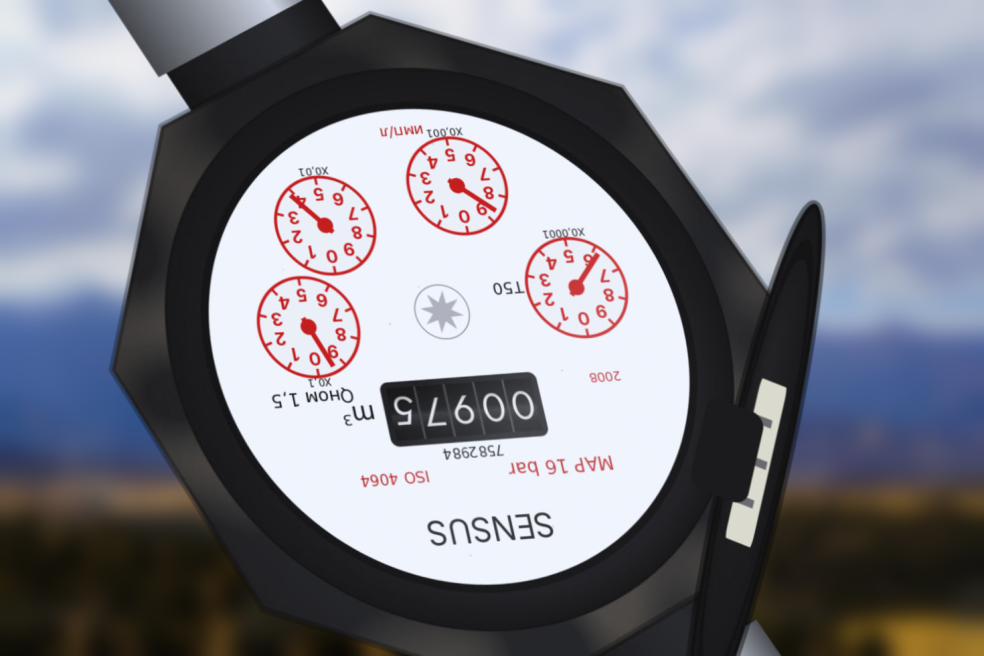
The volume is 974.9386 m³
